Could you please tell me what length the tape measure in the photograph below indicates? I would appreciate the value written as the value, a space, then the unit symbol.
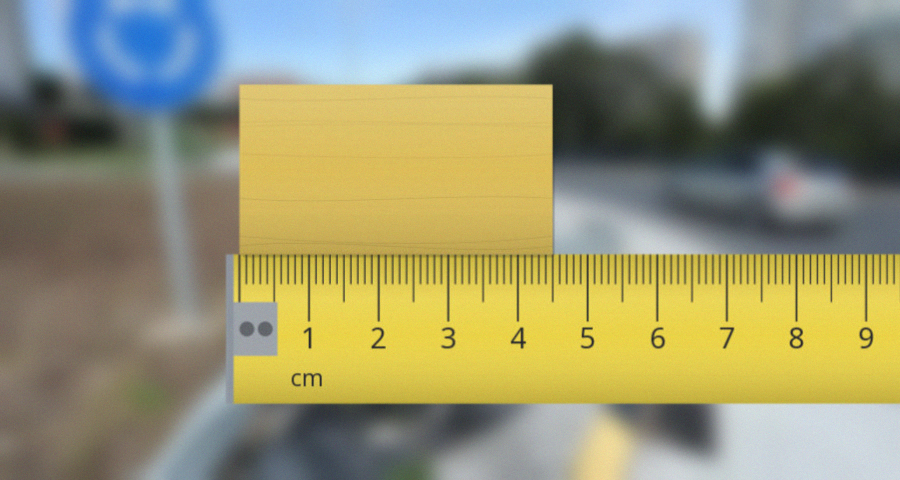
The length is 4.5 cm
